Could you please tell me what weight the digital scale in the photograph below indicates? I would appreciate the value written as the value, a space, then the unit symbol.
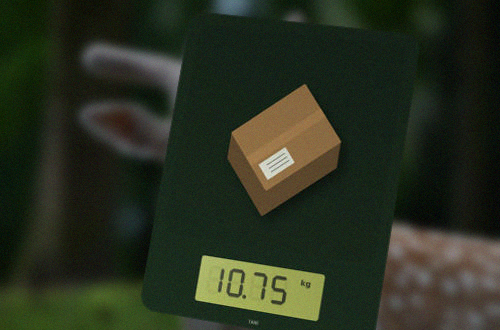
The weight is 10.75 kg
